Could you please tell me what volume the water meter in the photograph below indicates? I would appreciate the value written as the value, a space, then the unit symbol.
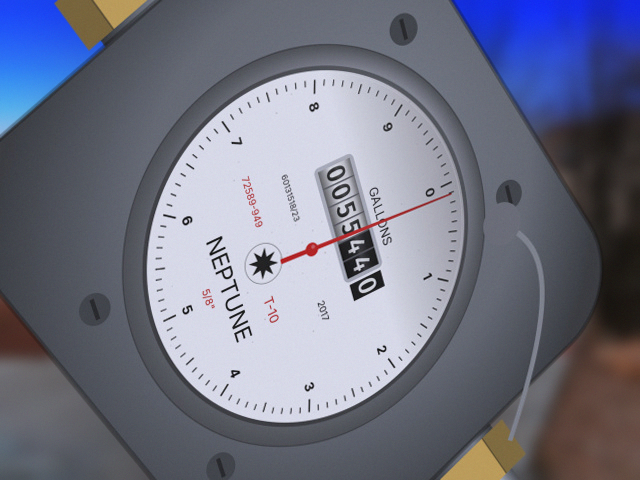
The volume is 55440.1 gal
